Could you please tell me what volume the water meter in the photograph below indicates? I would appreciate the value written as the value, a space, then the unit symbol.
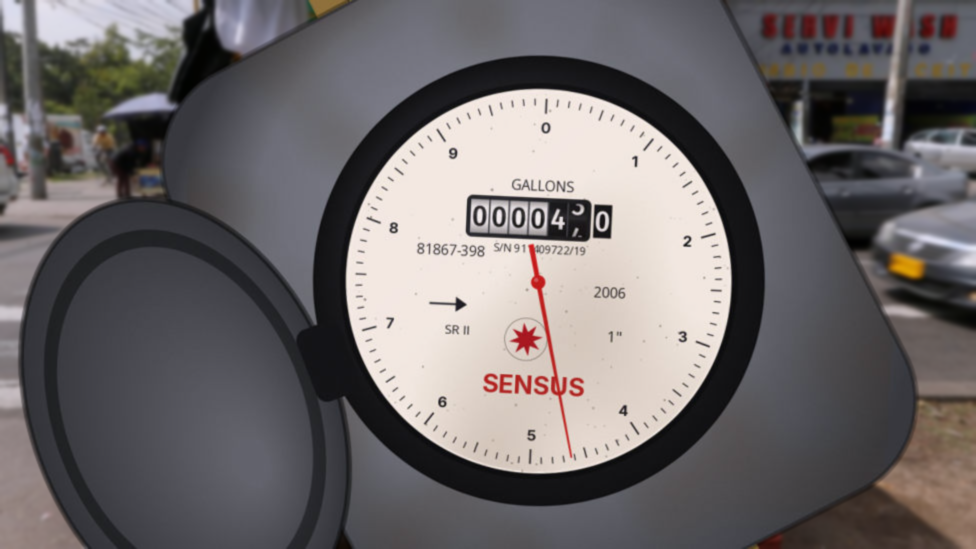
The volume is 434.6 gal
